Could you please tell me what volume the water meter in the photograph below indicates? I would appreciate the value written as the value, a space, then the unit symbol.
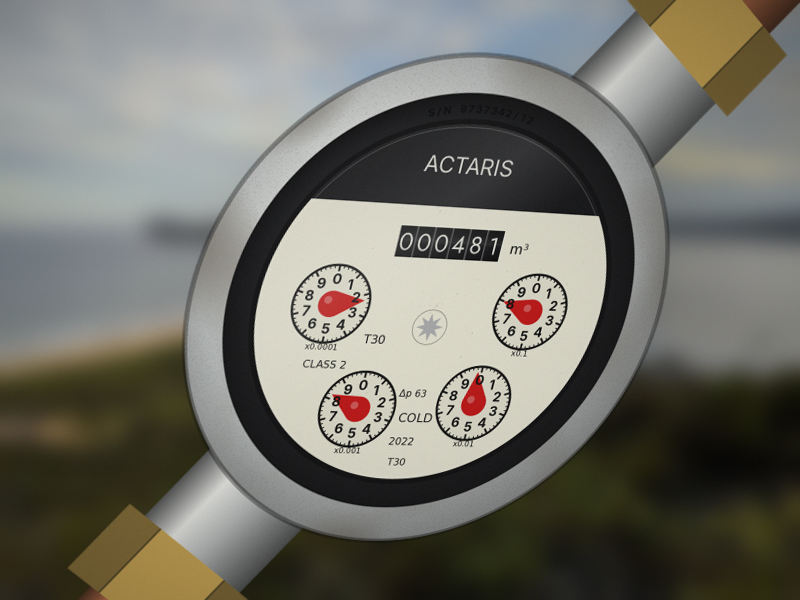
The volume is 481.7982 m³
